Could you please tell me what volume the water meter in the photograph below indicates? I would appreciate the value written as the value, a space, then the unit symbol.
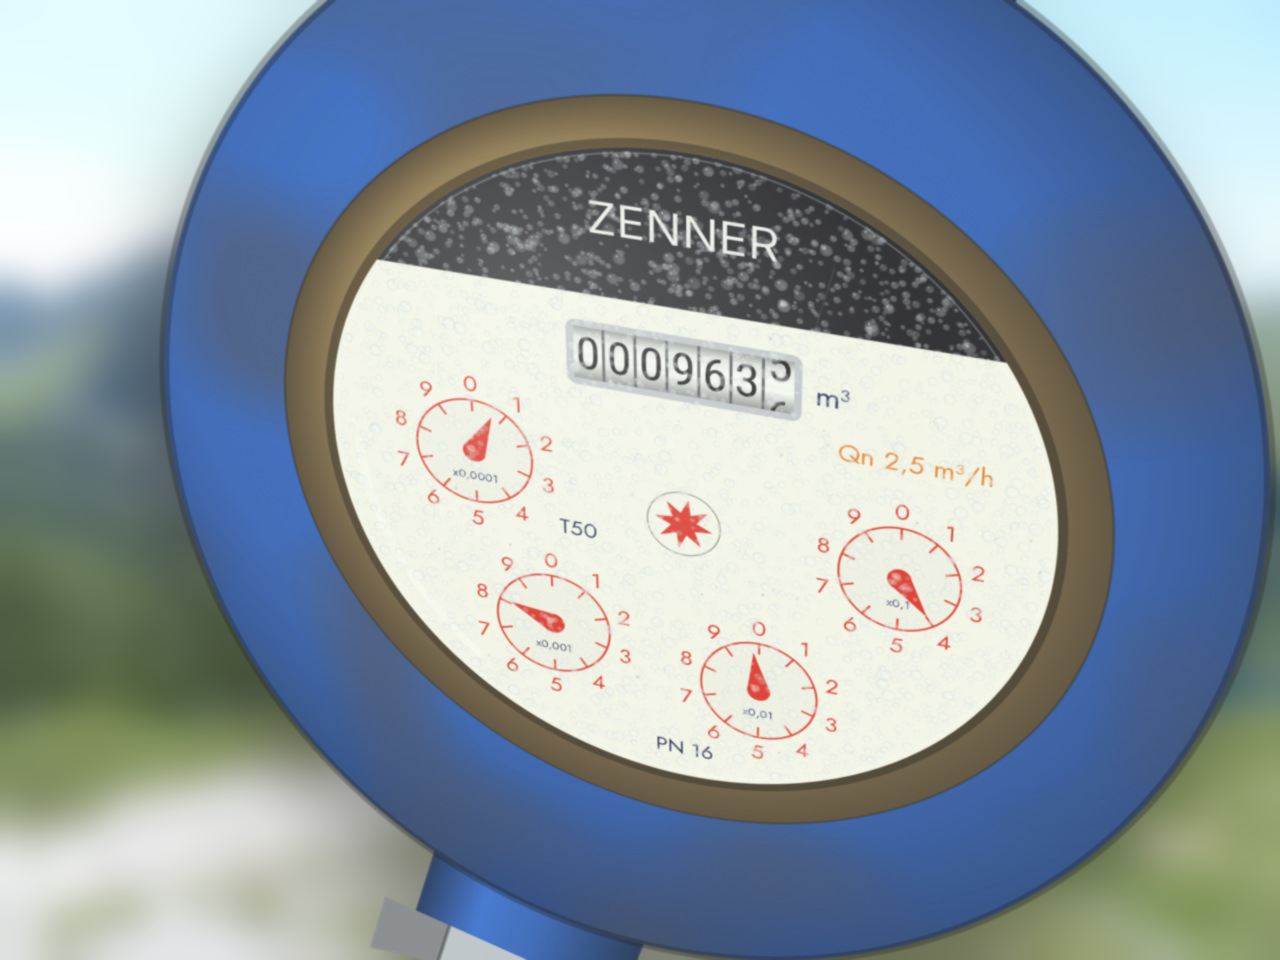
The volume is 9635.3980 m³
